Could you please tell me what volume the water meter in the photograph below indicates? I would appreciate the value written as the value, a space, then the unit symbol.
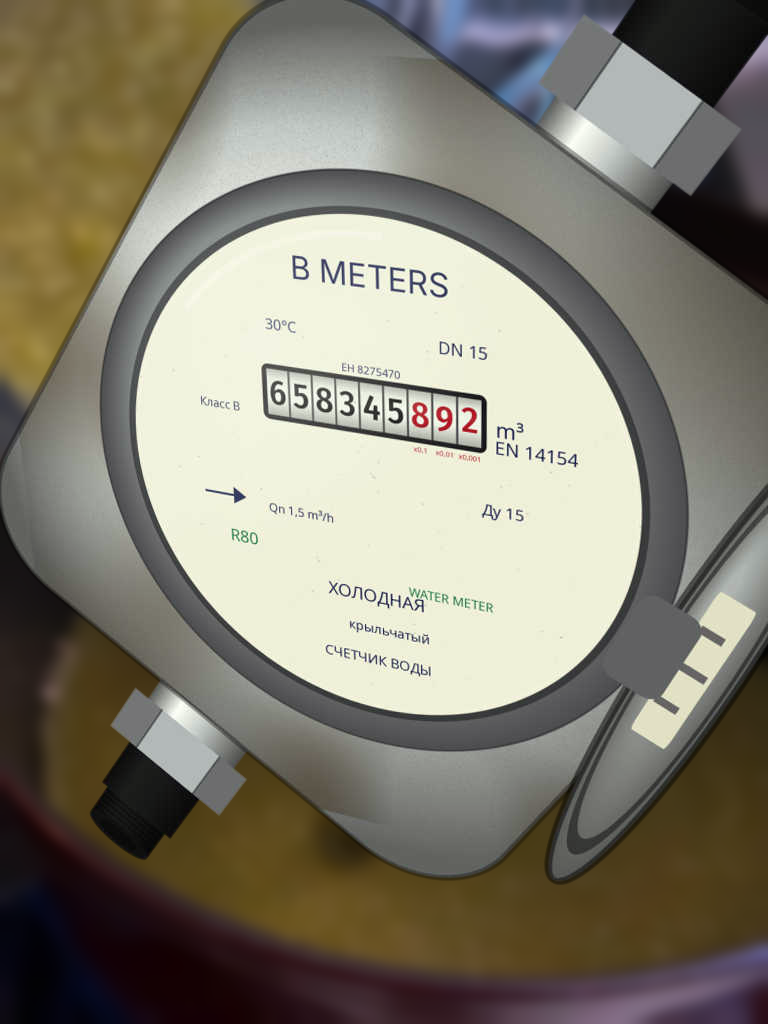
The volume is 658345.892 m³
